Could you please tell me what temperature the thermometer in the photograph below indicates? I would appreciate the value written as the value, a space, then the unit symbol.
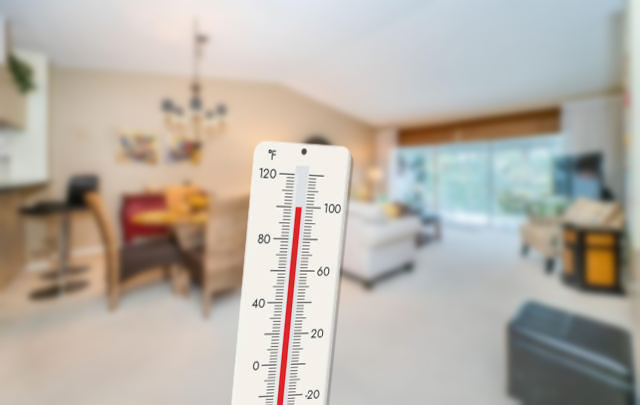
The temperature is 100 °F
